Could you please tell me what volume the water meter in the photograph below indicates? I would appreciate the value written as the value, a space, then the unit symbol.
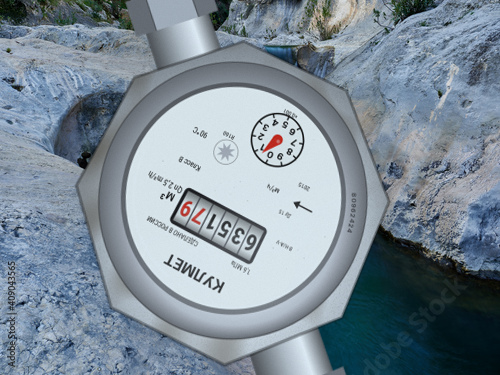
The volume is 6351.790 m³
